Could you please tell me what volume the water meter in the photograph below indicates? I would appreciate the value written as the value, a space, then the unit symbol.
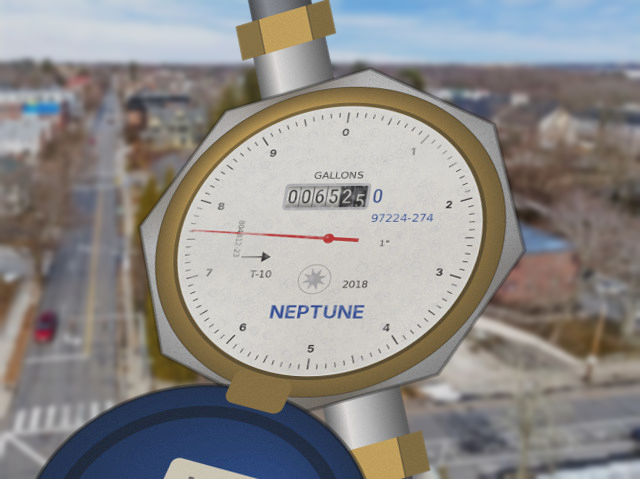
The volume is 65247.6 gal
